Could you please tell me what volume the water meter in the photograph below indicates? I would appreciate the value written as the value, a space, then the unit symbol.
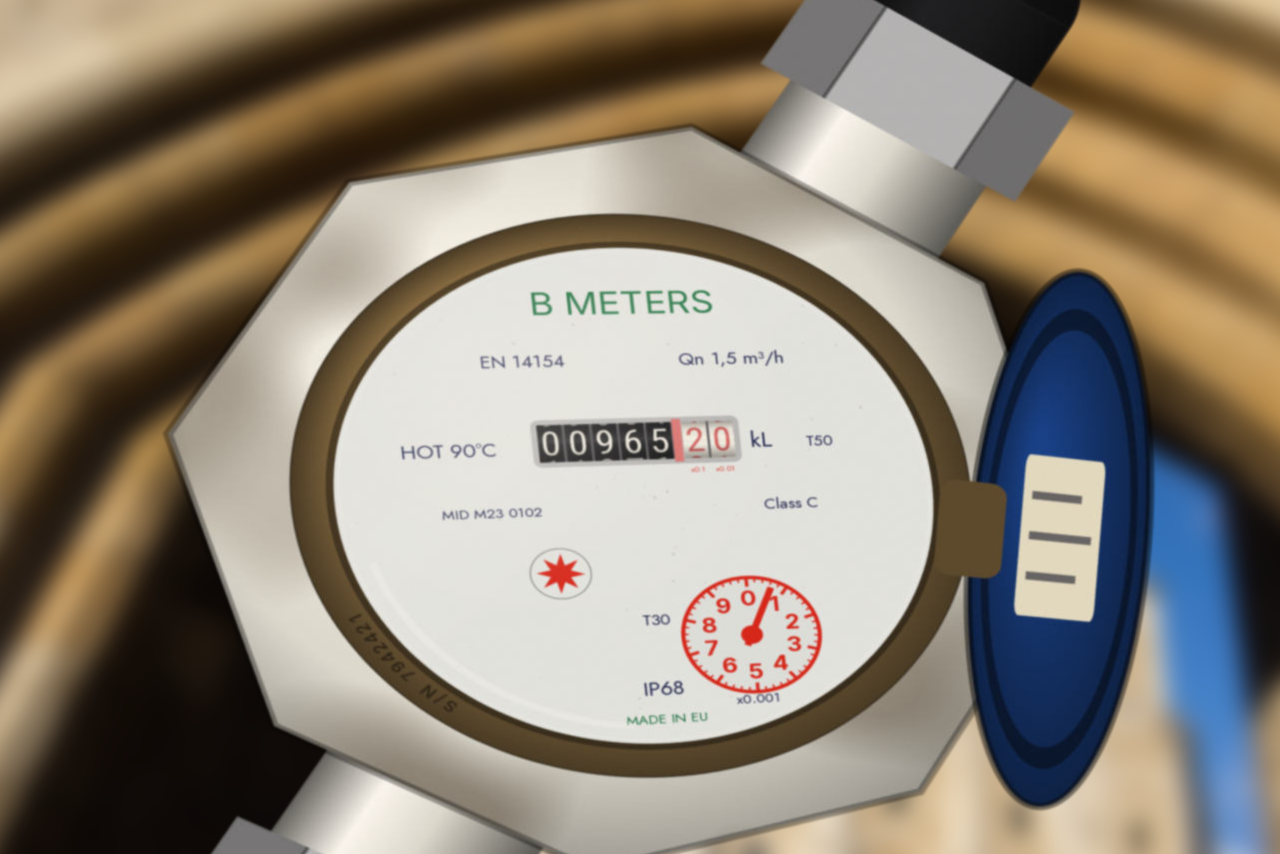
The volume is 965.200 kL
